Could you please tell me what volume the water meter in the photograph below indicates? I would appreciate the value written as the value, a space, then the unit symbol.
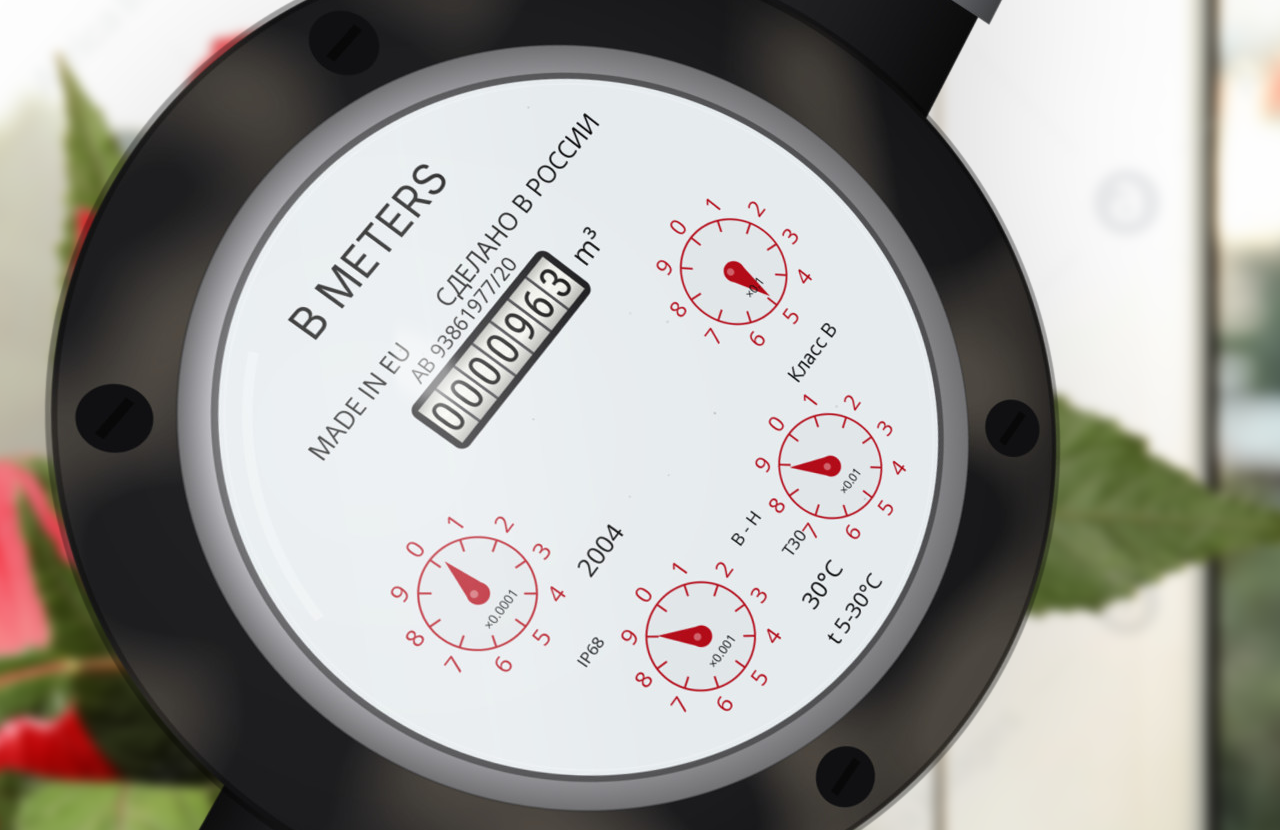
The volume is 963.4890 m³
